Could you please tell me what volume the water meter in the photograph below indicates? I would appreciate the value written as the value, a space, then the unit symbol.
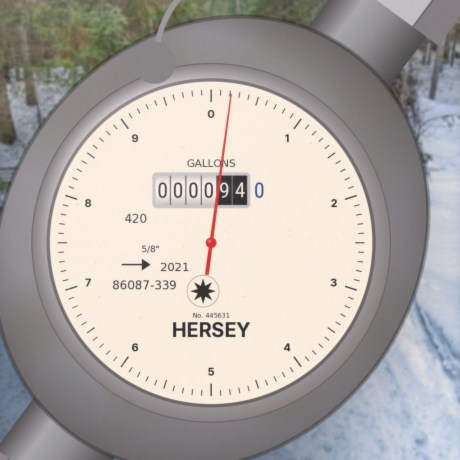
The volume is 940.2 gal
